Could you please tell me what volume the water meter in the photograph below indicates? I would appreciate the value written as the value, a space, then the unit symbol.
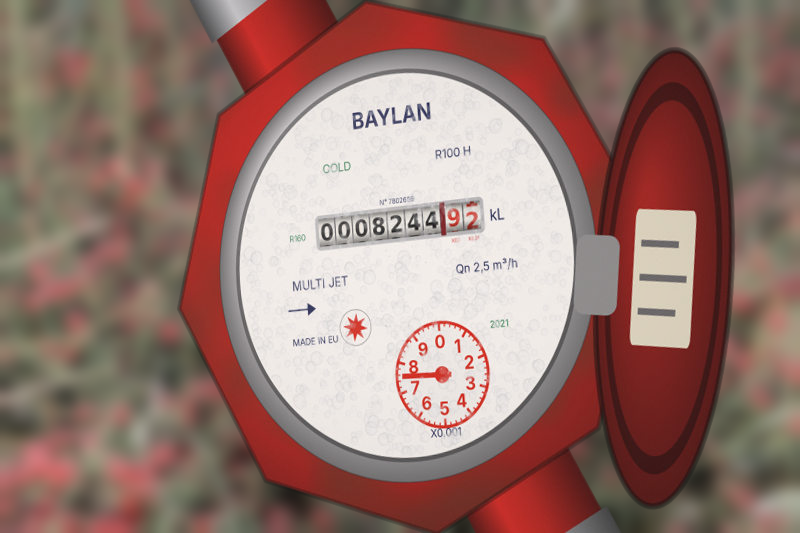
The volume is 8244.917 kL
